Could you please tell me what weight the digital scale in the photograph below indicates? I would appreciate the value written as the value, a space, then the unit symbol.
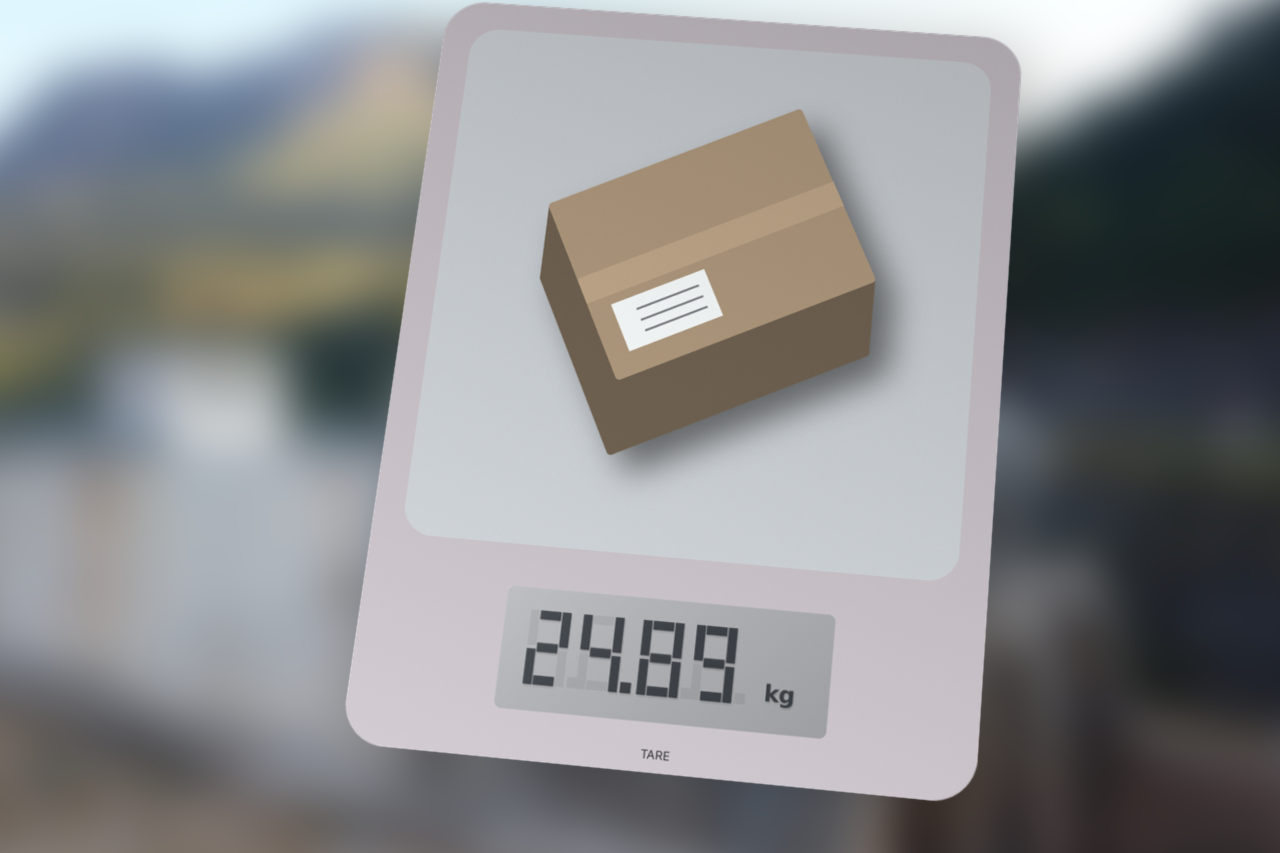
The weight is 24.89 kg
